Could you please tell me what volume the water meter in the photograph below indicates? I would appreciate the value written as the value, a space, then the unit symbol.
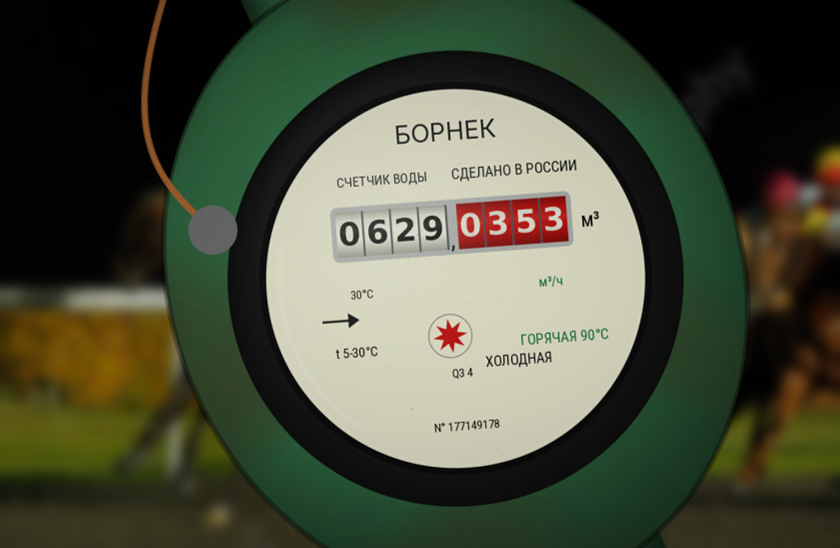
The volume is 629.0353 m³
